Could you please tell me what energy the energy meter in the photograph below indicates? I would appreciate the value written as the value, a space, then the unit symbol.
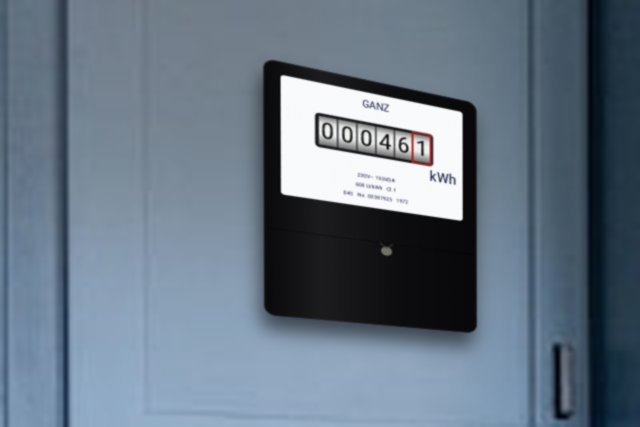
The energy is 46.1 kWh
